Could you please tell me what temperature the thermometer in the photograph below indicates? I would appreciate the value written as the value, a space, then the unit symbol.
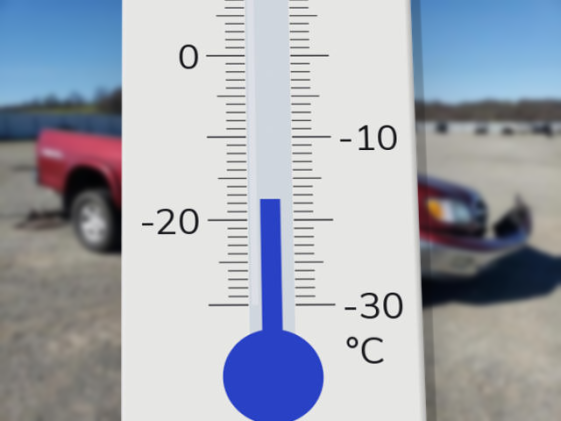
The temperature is -17.5 °C
